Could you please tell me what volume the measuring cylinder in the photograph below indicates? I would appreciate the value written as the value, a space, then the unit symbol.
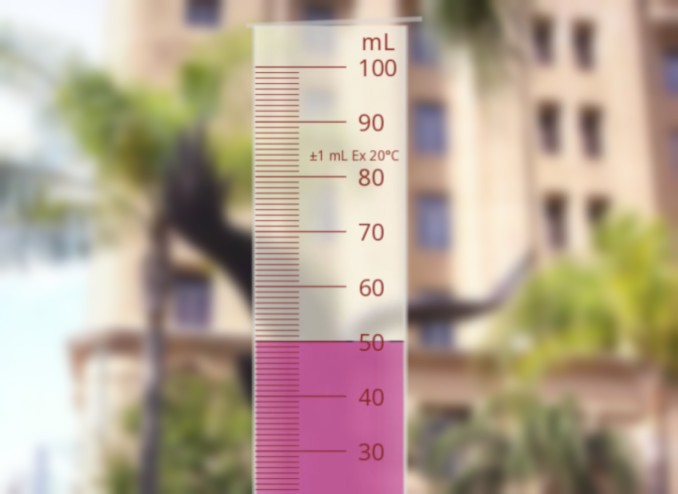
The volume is 50 mL
